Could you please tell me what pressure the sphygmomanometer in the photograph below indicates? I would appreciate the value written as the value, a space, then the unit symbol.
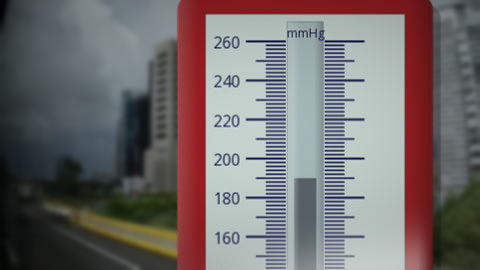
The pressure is 190 mmHg
